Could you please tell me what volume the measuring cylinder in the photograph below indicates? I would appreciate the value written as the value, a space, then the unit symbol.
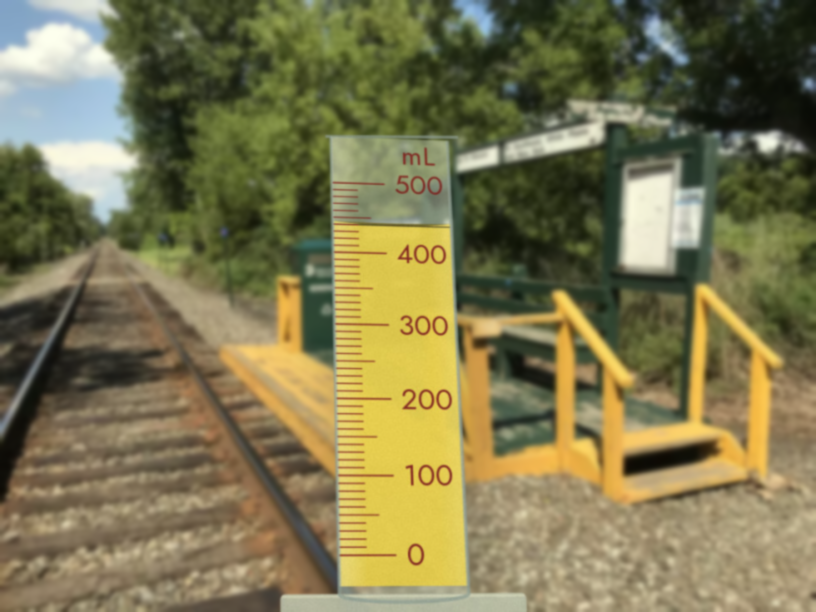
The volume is 440 mL
